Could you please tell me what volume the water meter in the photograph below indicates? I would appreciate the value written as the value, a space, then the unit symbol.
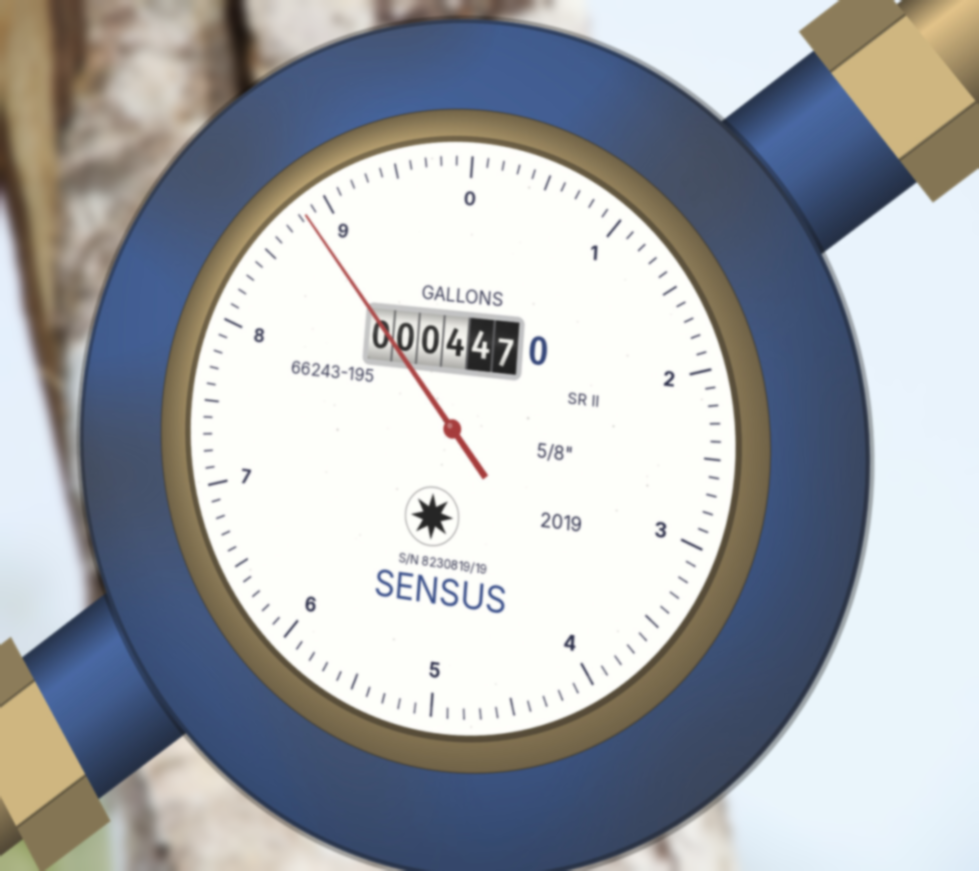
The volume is 4468.8 gal
